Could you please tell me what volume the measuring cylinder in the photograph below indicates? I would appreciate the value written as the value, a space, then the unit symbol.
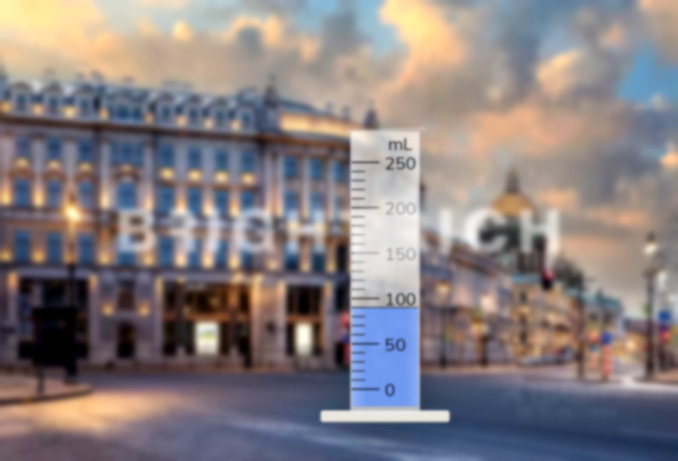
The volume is 90 mL
